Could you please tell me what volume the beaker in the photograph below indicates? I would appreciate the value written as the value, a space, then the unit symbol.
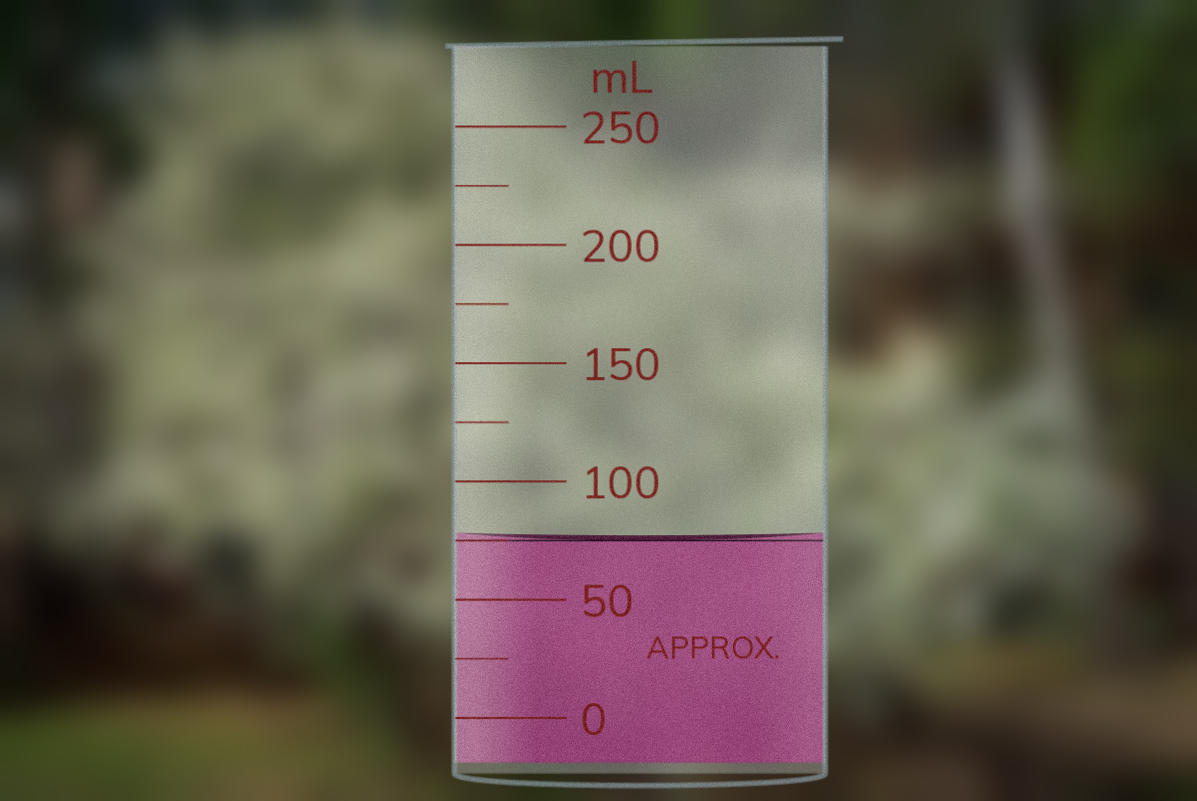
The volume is 75 mL
